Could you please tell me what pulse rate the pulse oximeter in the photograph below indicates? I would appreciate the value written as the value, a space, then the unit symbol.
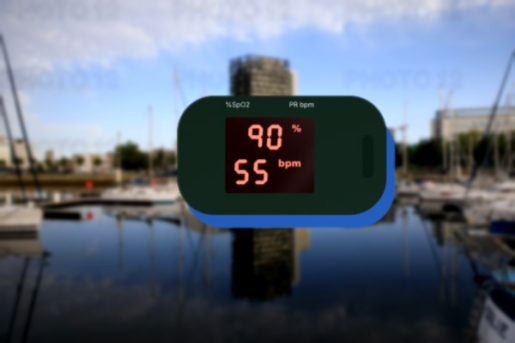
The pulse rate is 55 bpm
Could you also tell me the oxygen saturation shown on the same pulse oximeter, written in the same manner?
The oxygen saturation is 90 %
